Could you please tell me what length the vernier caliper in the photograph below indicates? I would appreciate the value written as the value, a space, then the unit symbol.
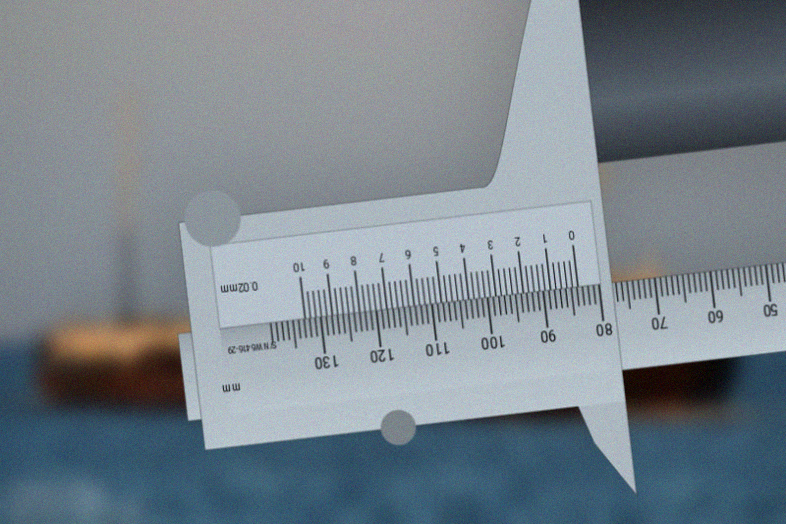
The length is 83.8 mm
